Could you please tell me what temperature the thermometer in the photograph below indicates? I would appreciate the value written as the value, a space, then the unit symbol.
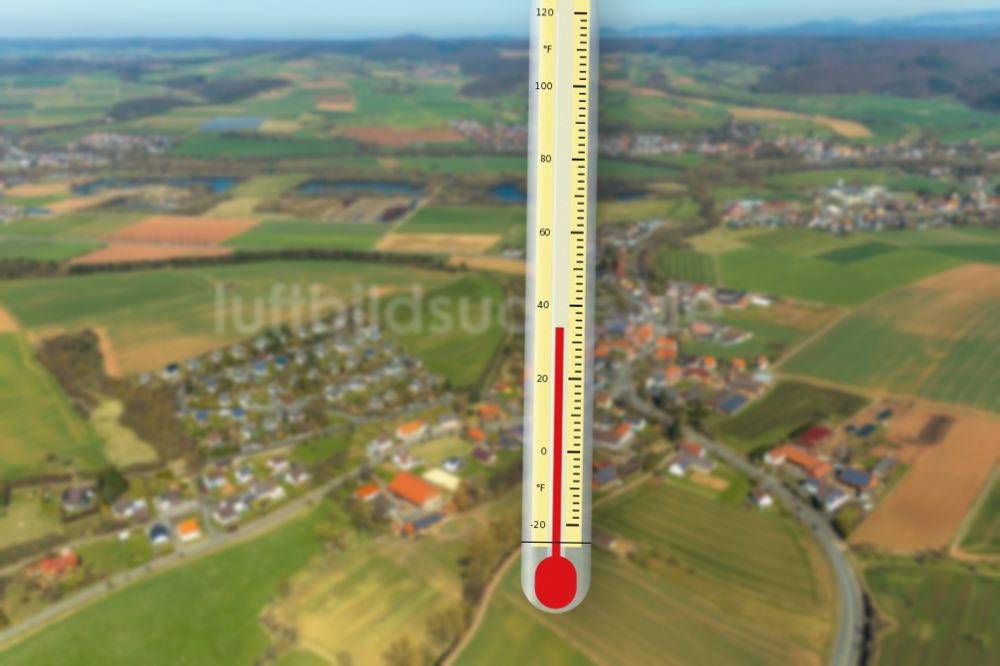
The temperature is 34 °F
